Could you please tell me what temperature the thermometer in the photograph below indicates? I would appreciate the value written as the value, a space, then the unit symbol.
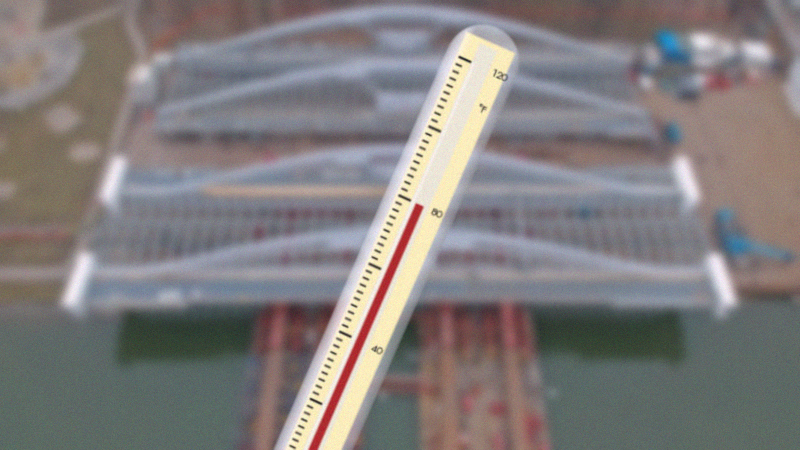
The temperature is 80 °F
